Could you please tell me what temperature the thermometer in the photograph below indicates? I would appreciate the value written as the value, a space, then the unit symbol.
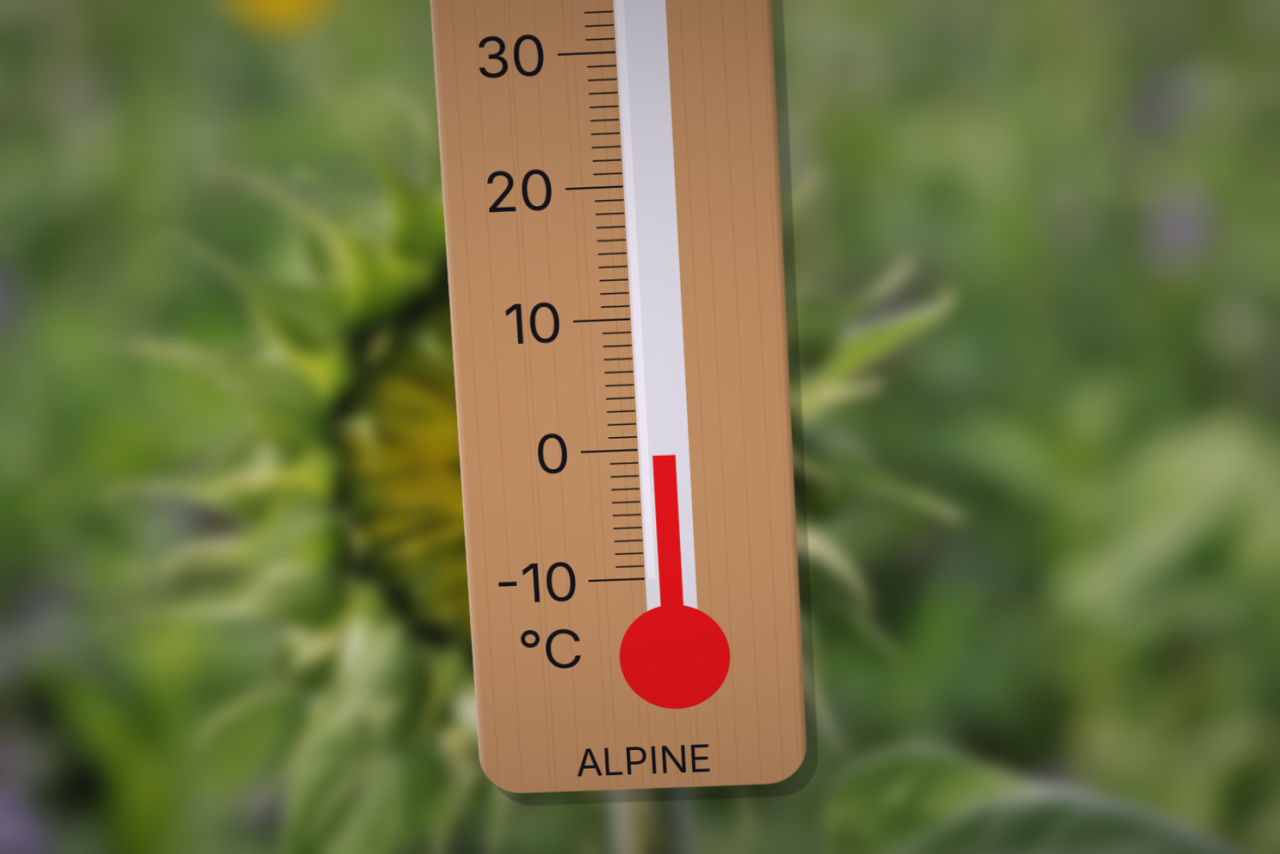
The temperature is -0.5 °C
